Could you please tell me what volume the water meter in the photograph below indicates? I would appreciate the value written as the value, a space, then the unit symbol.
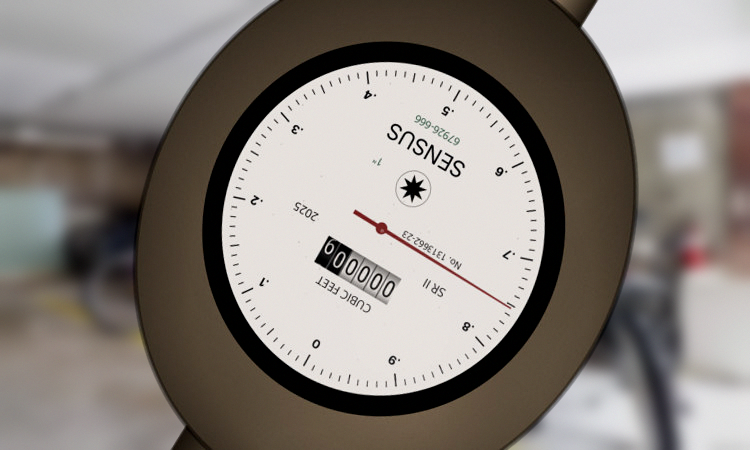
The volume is 8.75 ft³
